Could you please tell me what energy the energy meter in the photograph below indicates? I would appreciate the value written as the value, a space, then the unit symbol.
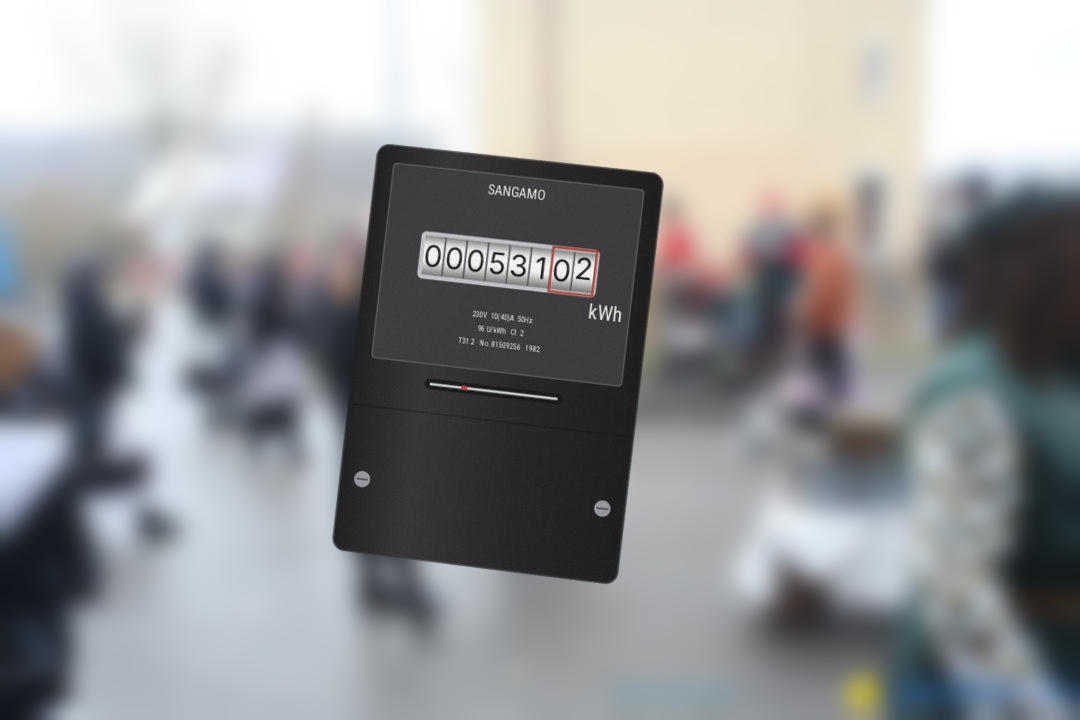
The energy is 531.02 kWh
